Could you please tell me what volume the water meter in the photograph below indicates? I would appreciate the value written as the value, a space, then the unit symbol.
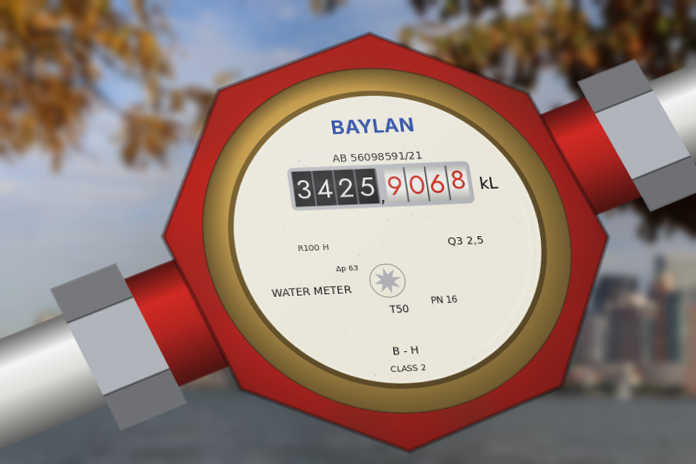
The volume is 3425.9068 kL
